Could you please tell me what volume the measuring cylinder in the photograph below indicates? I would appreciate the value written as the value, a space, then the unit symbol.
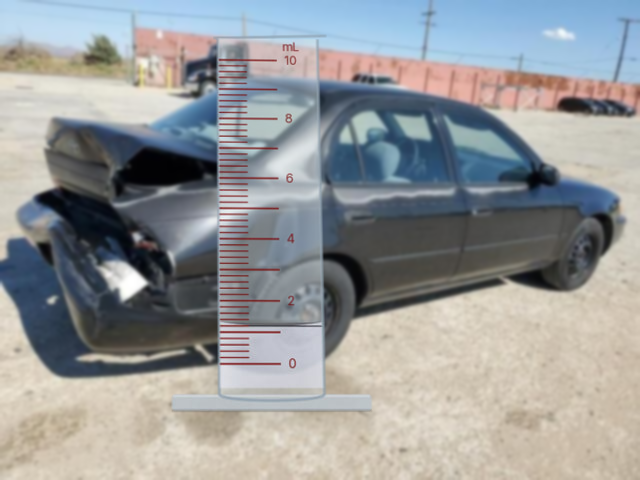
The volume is 1.2 mL
